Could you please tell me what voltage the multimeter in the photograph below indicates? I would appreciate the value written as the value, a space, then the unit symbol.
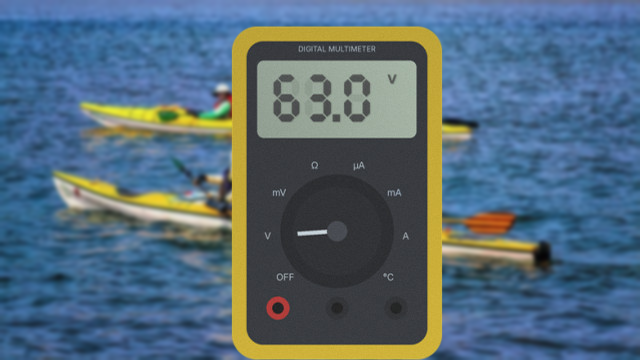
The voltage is 63.0 V
